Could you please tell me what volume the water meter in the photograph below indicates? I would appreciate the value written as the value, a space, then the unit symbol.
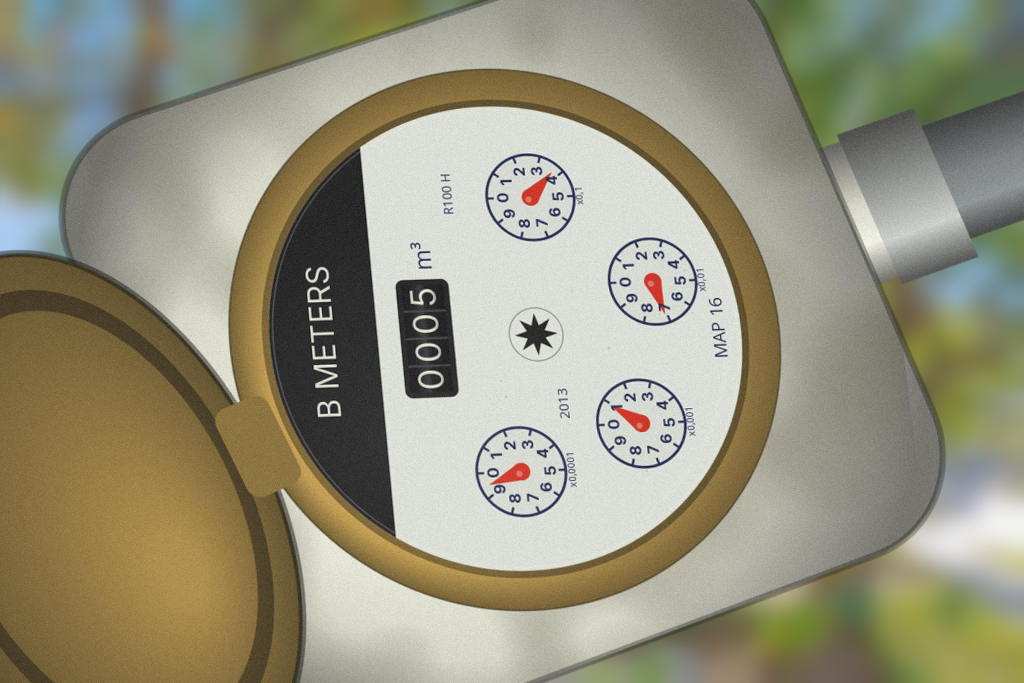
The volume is 5.3709 m³
